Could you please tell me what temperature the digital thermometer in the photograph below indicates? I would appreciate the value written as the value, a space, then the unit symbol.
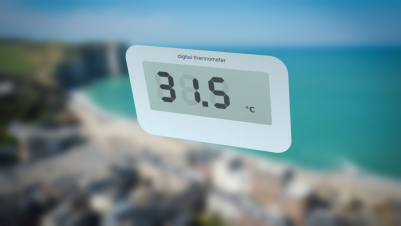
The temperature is 31.5 °C
